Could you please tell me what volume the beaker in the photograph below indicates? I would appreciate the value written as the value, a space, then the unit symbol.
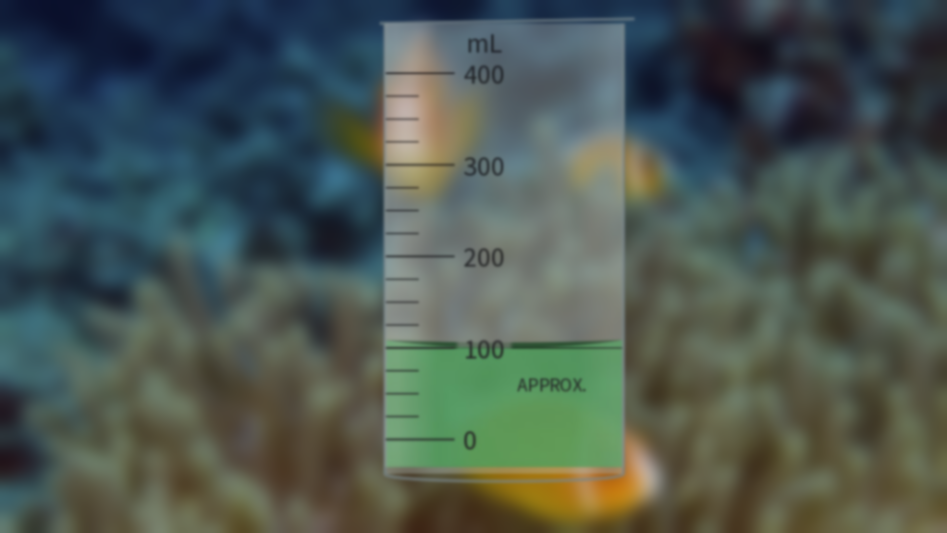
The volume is 100 mL
